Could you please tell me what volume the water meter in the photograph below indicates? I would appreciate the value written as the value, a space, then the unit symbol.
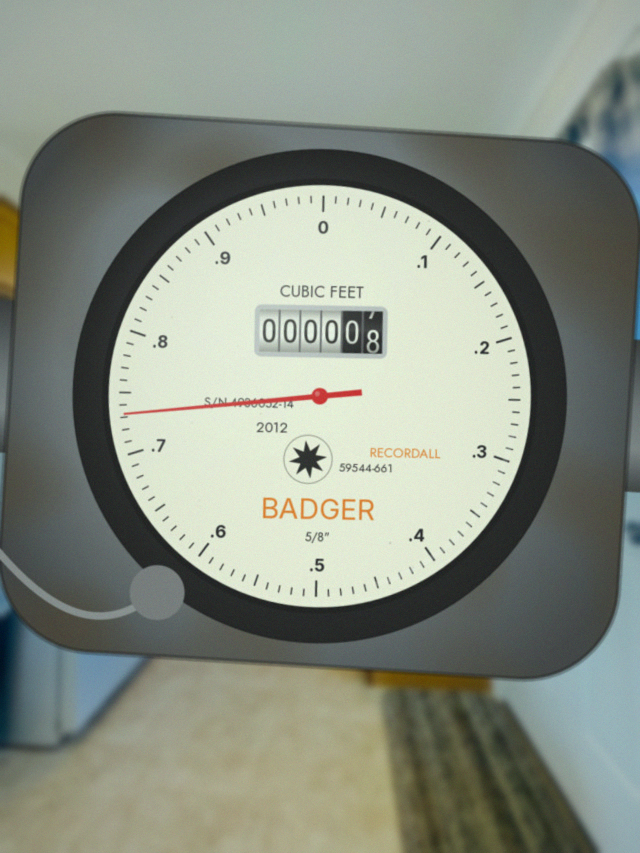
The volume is 7.73 ft³
